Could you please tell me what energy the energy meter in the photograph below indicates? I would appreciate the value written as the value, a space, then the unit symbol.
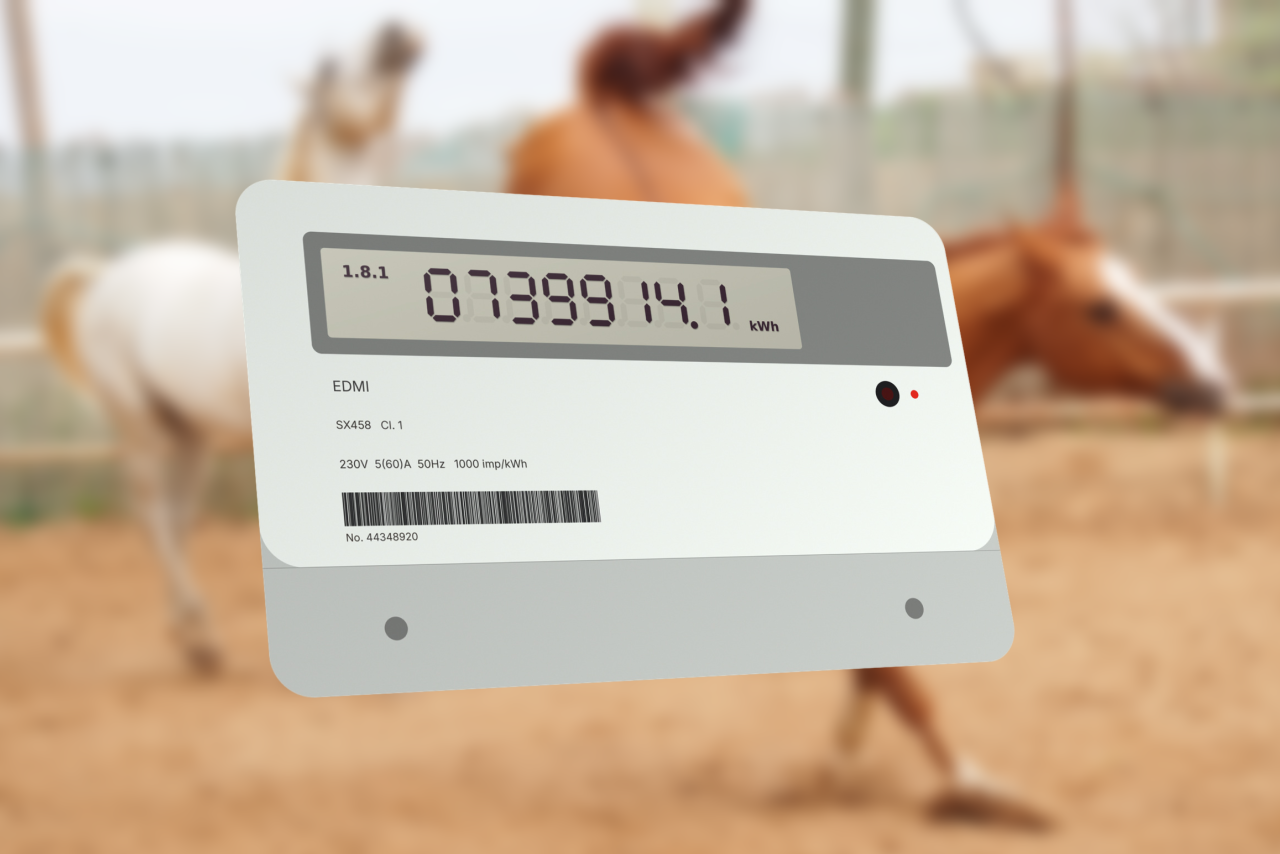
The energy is 739914.1 kWh
